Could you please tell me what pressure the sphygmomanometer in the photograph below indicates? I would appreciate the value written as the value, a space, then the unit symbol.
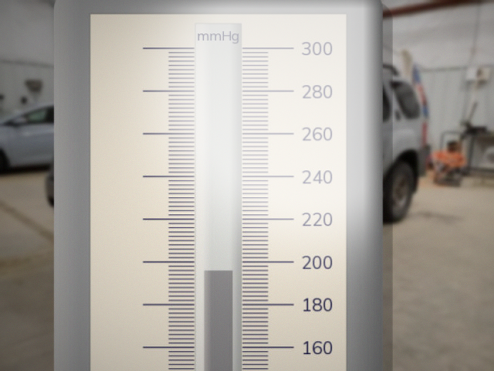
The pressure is 196 mmHg
